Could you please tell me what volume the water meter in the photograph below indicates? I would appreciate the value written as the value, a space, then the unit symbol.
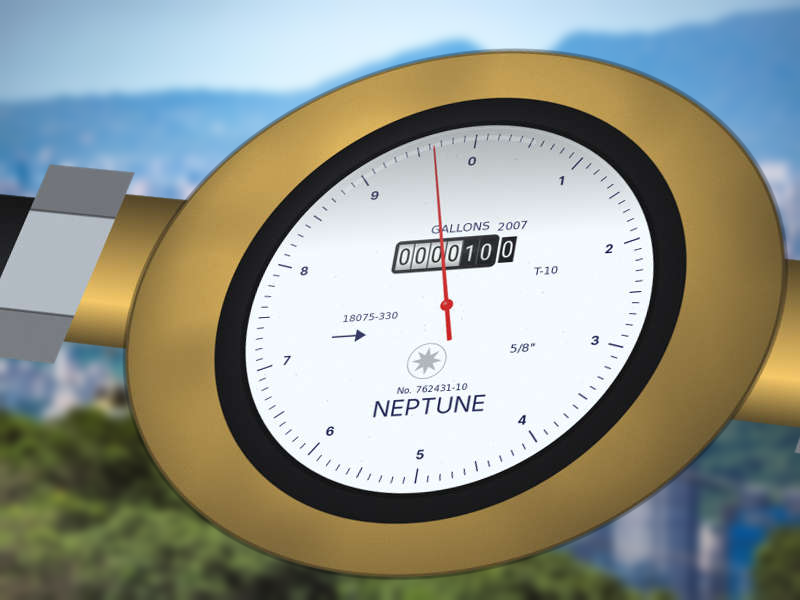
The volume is 99.6 gal
